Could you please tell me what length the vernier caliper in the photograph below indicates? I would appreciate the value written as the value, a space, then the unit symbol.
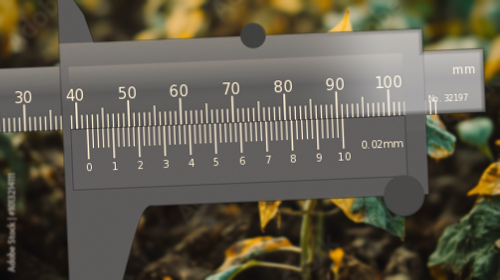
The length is 42.0 mm
